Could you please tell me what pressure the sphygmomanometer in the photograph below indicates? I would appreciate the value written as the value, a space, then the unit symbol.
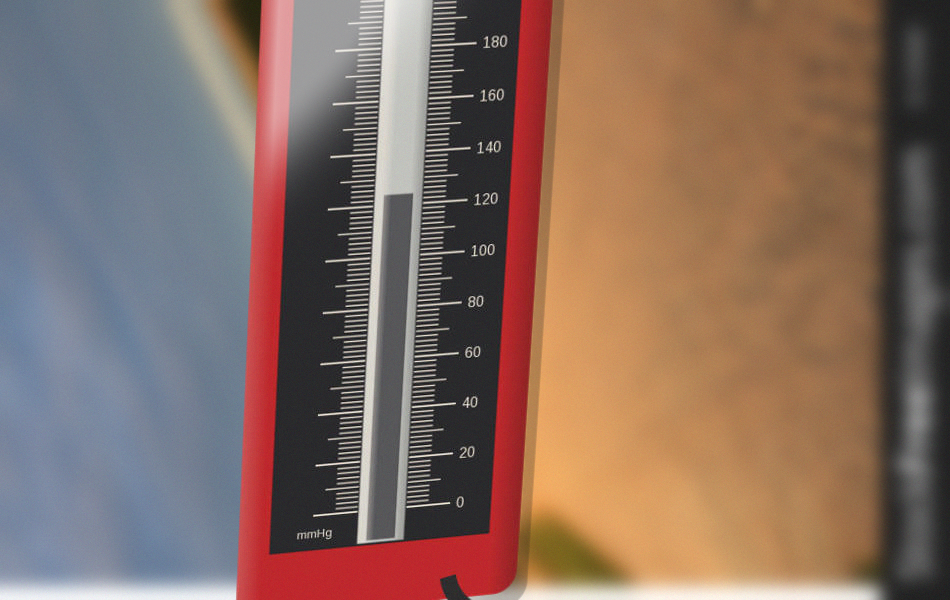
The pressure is 124 mmHg
